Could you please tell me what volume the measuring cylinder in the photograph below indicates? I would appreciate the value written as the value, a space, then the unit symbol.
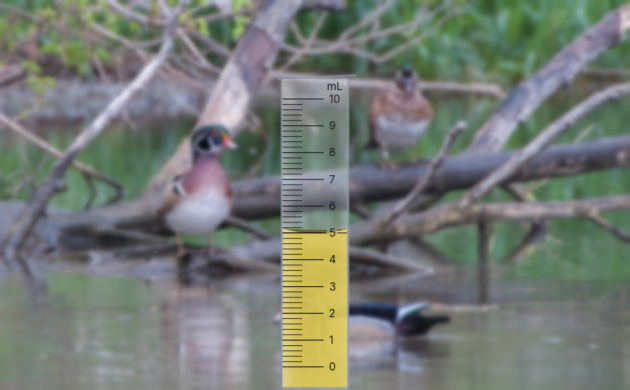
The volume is 5 mL
